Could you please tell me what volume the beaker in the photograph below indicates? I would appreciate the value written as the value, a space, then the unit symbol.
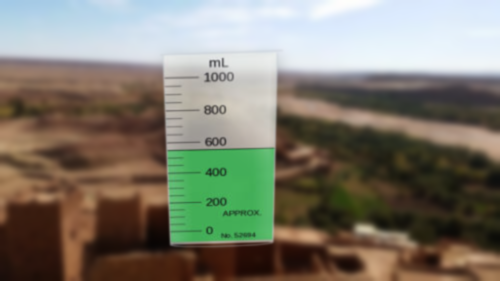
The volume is 550 mL
